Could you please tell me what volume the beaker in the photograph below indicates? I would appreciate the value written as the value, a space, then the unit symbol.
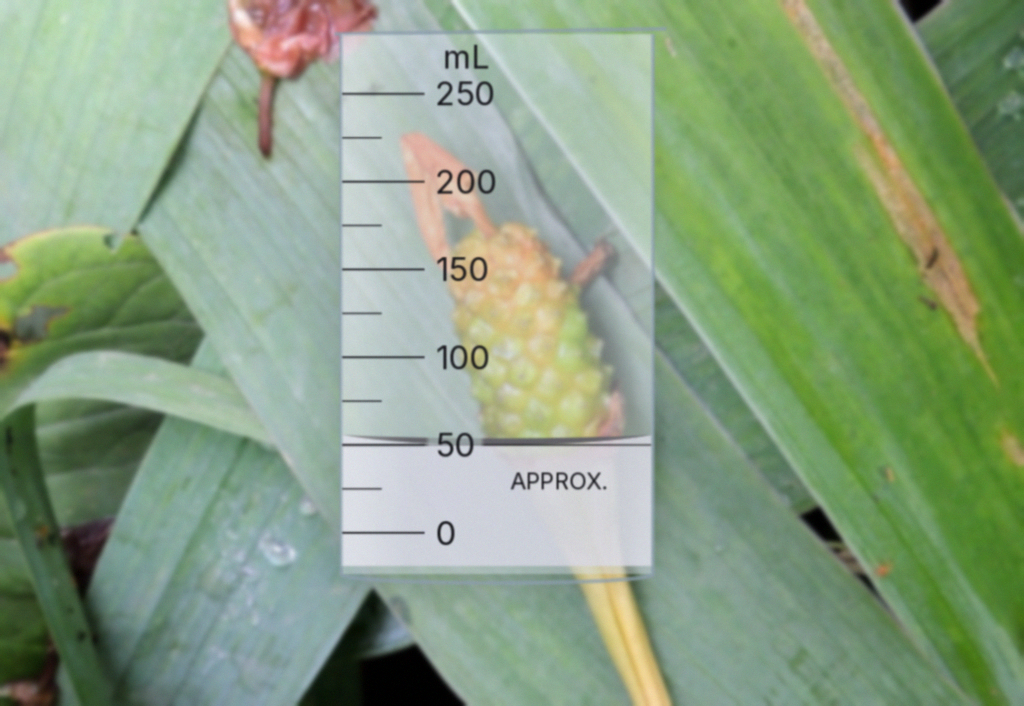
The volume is 50 mL
